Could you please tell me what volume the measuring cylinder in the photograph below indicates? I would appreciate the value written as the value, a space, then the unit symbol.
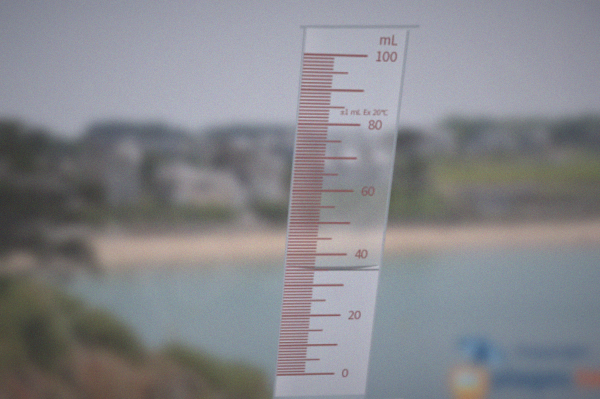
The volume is 35 mL
